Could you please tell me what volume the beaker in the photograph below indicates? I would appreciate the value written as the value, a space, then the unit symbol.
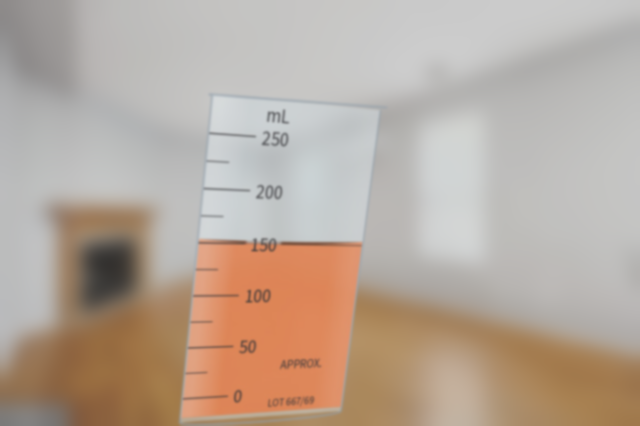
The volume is 150 mL
